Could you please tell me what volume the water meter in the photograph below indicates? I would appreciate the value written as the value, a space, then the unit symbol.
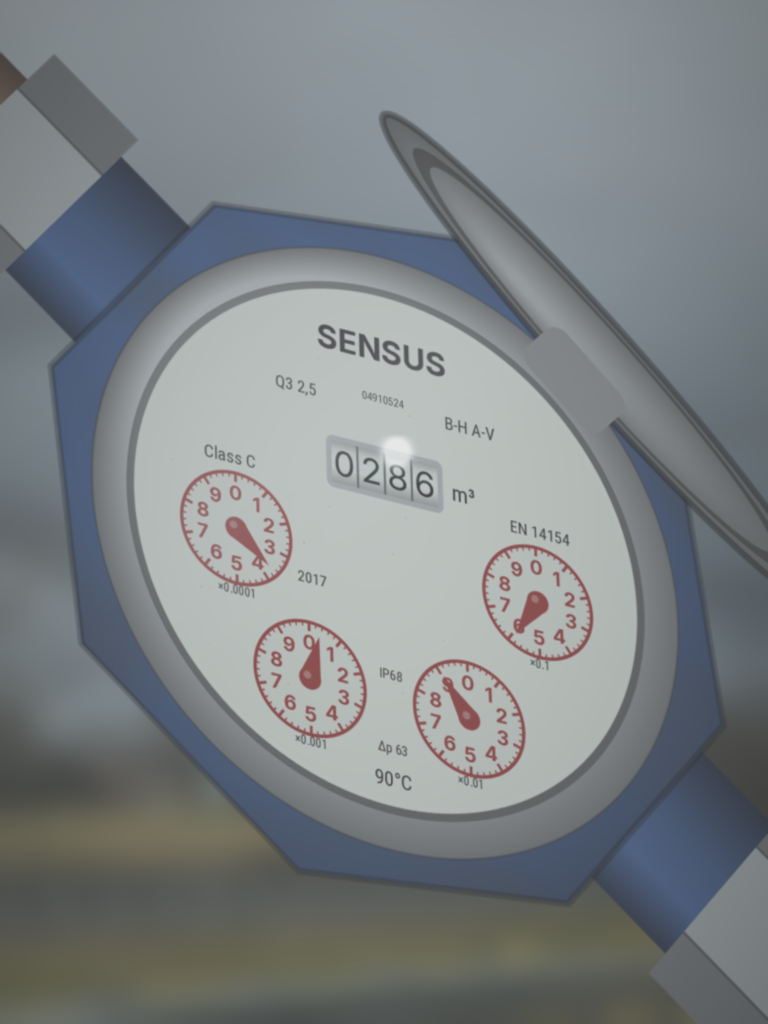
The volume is 286.5903 m³
